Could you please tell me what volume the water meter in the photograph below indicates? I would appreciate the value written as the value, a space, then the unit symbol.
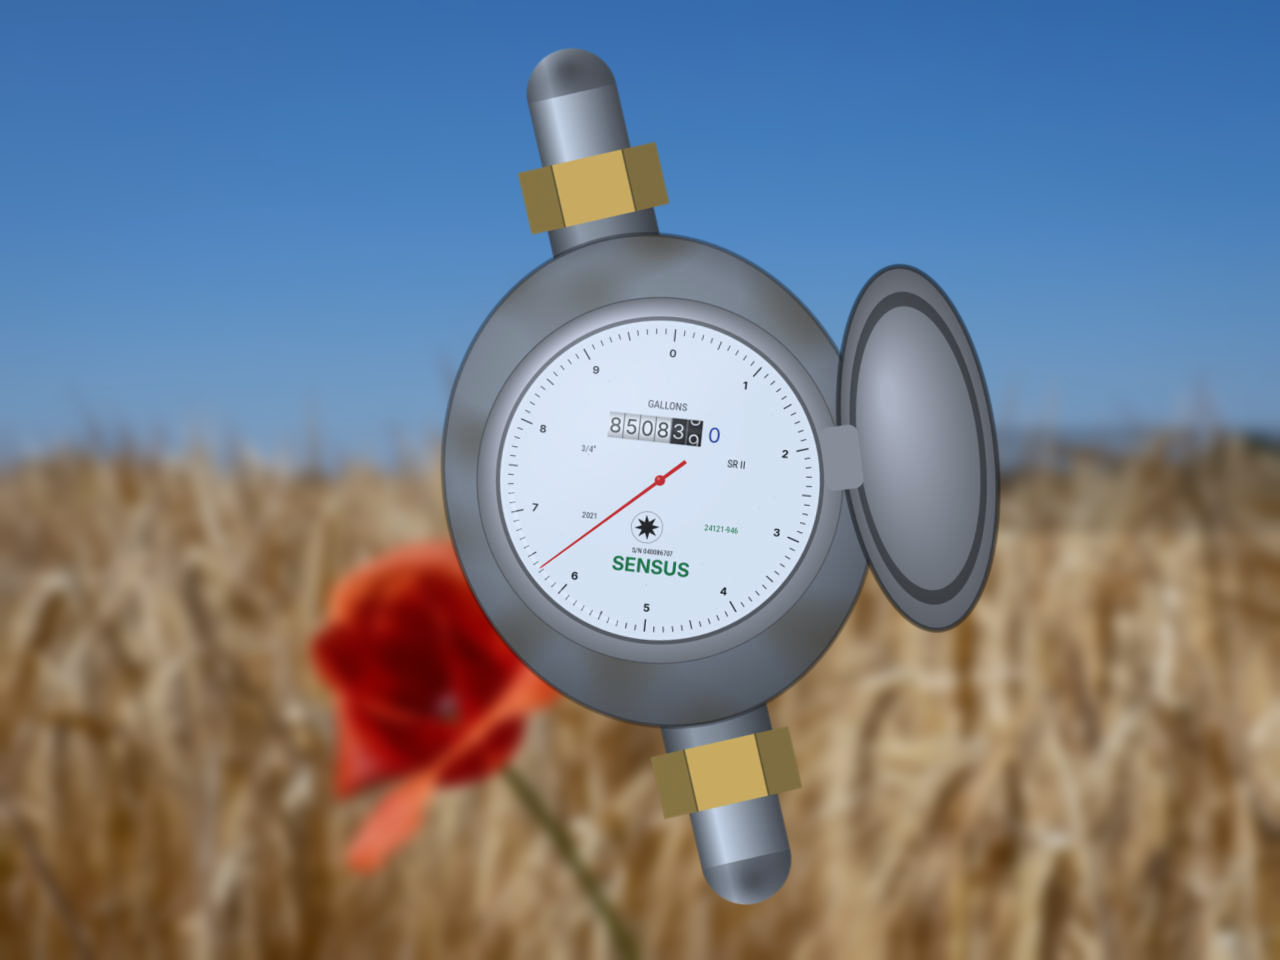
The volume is 8508386.3 gal
